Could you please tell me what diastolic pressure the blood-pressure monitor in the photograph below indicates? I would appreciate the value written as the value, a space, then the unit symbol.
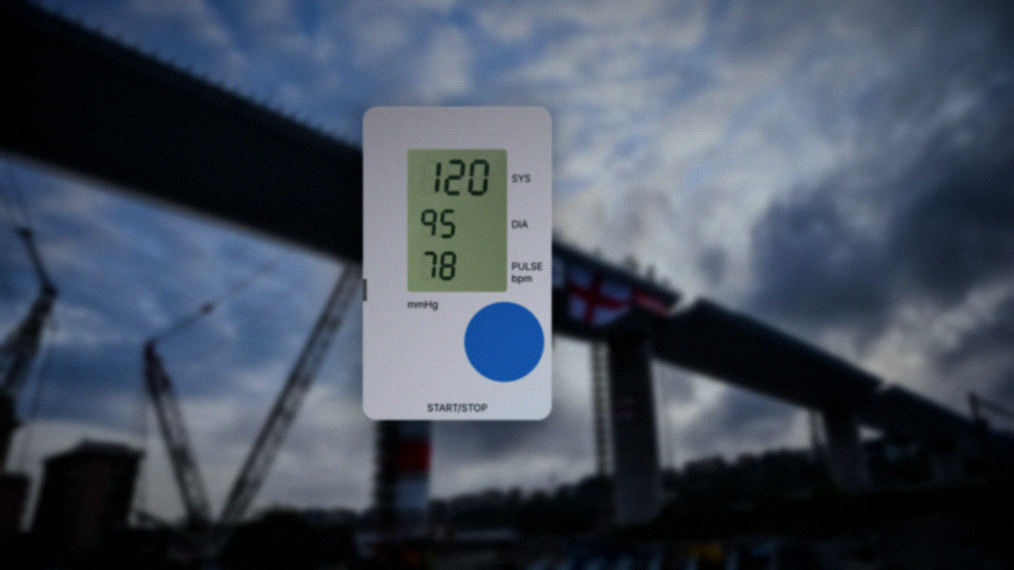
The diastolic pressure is 95 mmHg
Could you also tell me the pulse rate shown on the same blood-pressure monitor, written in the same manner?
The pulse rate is 78 bpm
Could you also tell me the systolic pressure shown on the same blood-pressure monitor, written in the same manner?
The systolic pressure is 120 mmHg
